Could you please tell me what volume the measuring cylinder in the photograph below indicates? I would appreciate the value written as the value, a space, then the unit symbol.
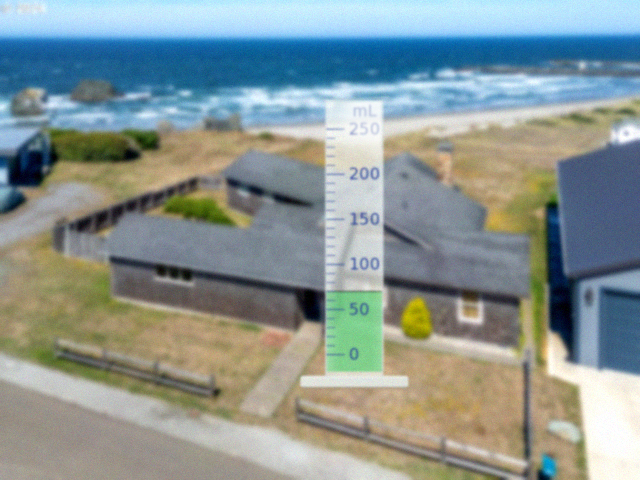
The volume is 70 mL
